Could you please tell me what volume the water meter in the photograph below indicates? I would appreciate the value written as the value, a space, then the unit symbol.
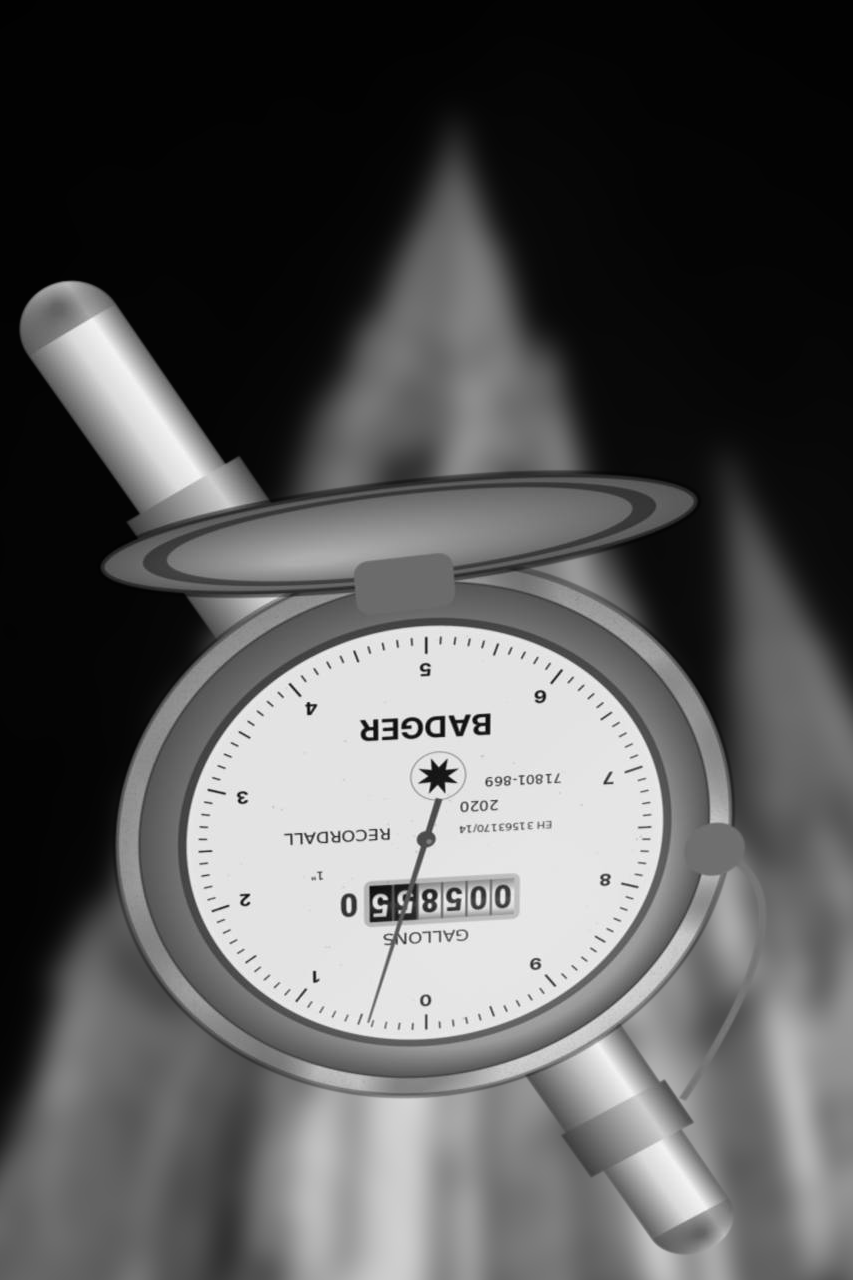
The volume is 58550.4 gal
